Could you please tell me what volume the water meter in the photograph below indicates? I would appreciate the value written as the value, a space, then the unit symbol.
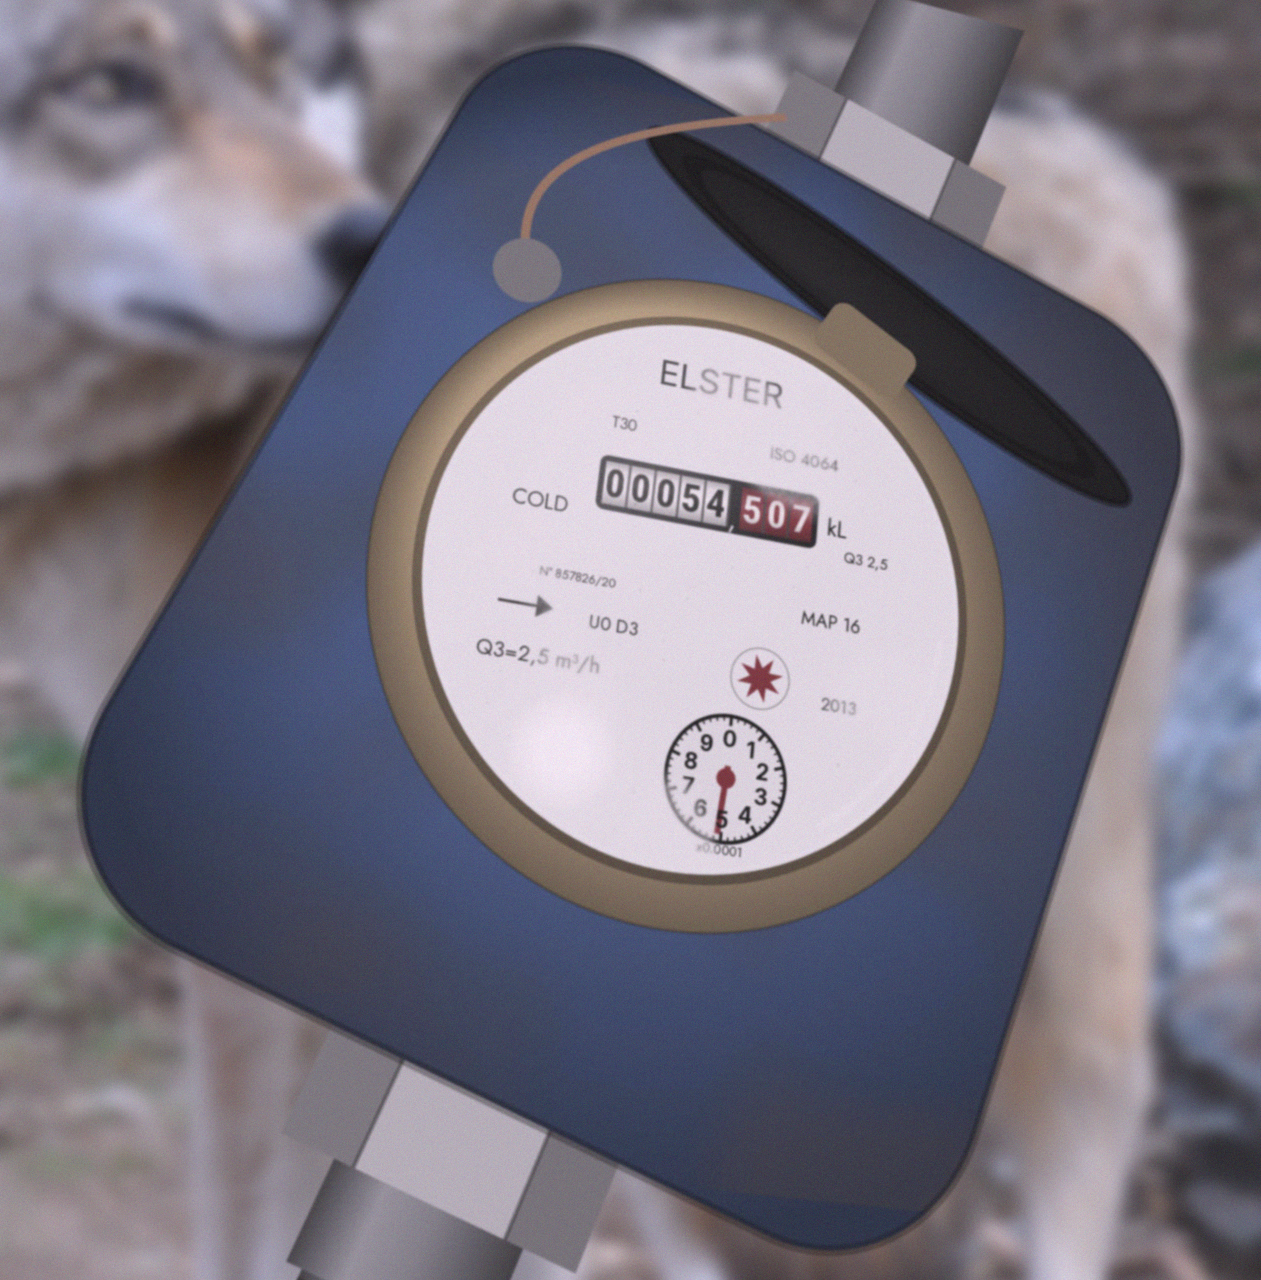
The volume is 54.5075 kL
